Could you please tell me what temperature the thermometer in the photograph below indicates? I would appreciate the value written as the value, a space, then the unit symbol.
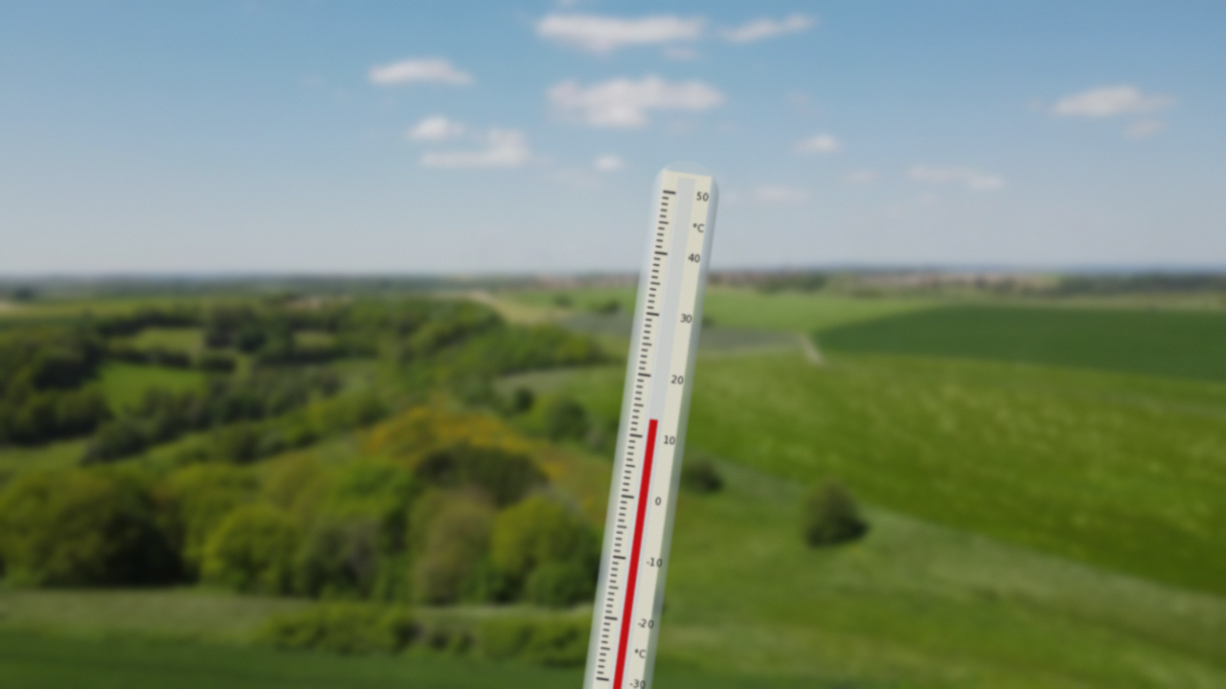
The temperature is 13 °C
